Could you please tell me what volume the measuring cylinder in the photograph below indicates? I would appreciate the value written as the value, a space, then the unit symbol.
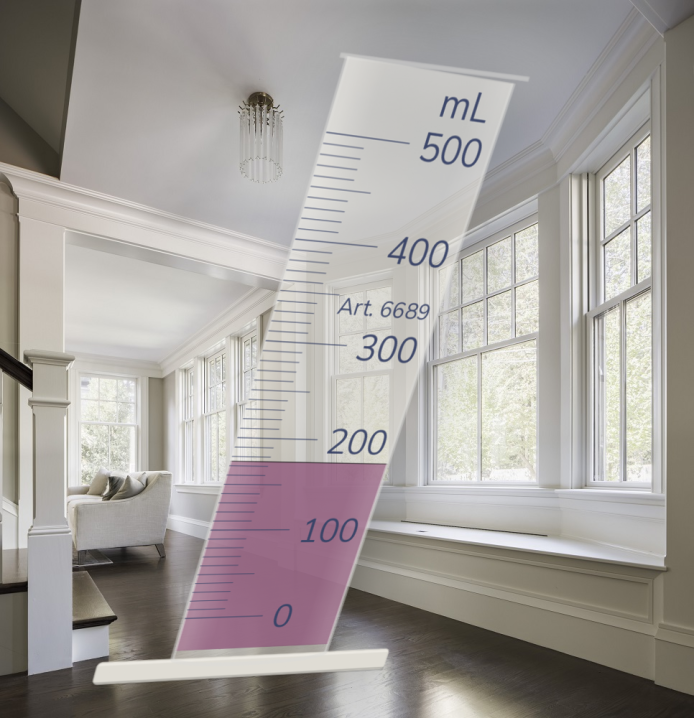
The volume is 175 mL
